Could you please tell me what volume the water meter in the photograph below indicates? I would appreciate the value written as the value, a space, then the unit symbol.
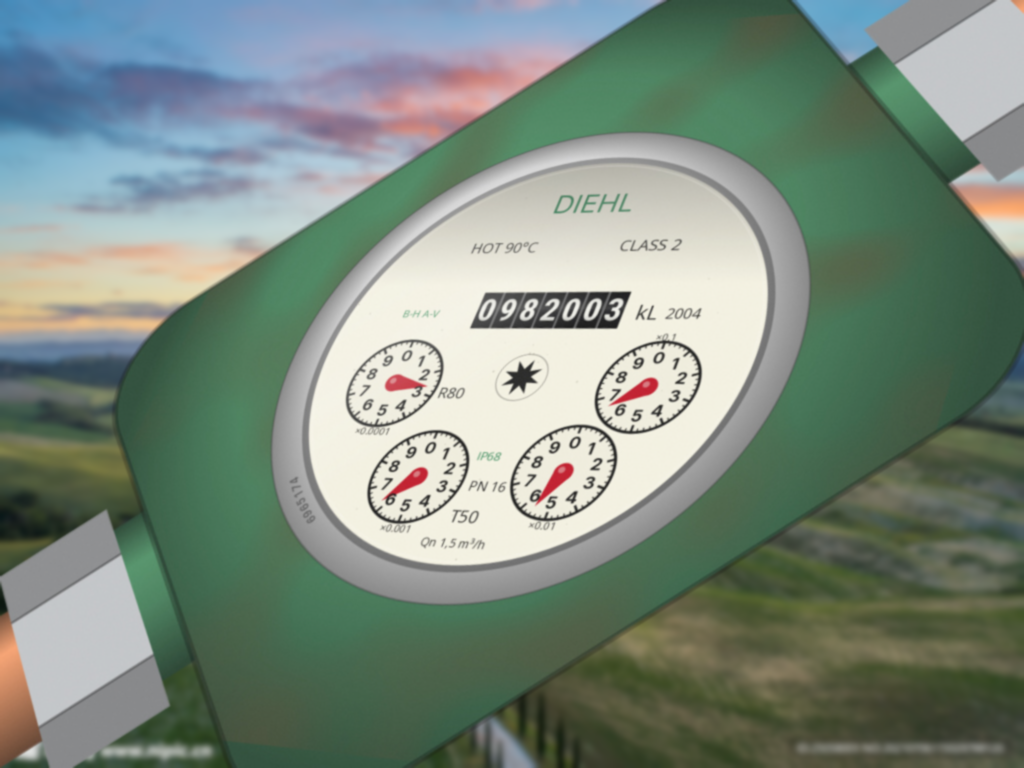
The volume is 982003.6562 kL
